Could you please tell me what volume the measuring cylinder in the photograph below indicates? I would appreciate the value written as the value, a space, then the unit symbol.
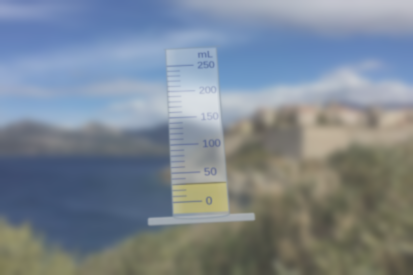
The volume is 30 mL
